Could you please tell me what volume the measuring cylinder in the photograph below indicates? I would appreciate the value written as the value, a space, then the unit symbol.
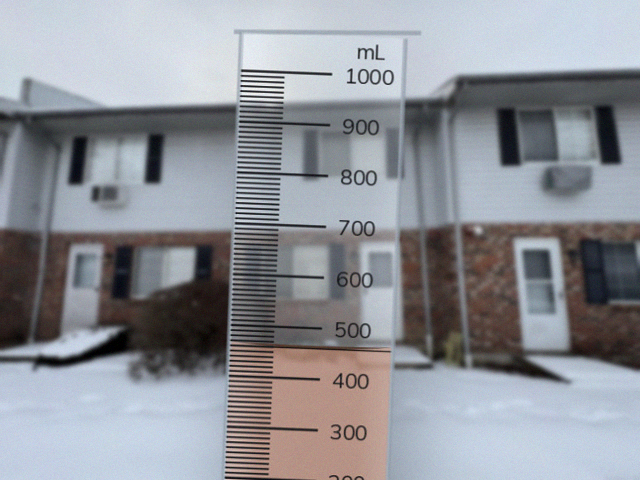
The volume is 460 mL
